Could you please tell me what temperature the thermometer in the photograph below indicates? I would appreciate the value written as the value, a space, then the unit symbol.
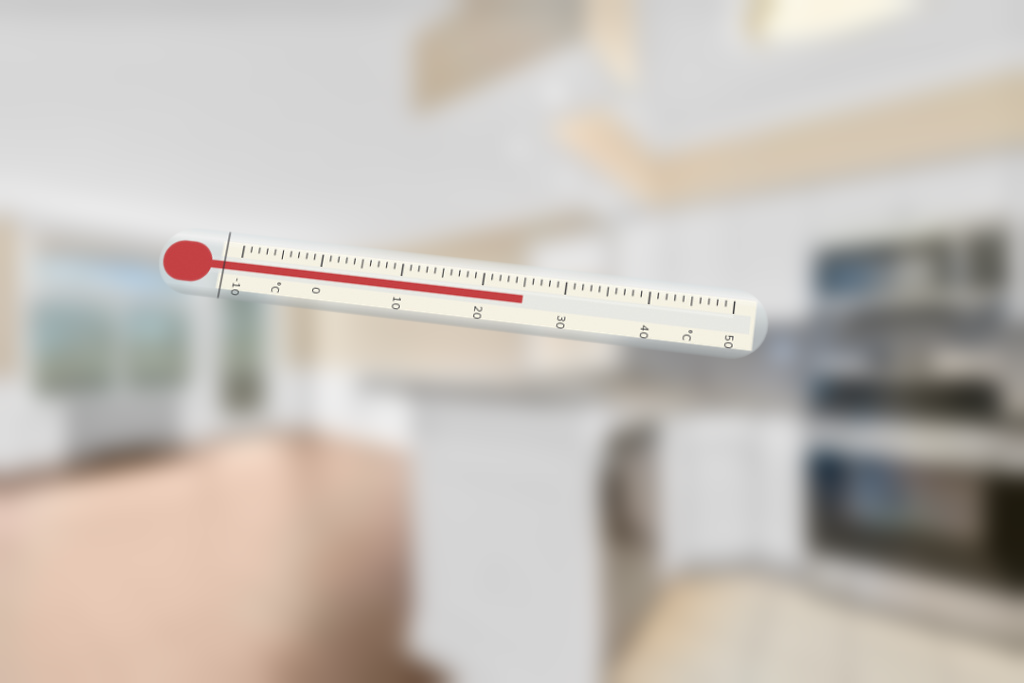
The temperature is 25 °C
